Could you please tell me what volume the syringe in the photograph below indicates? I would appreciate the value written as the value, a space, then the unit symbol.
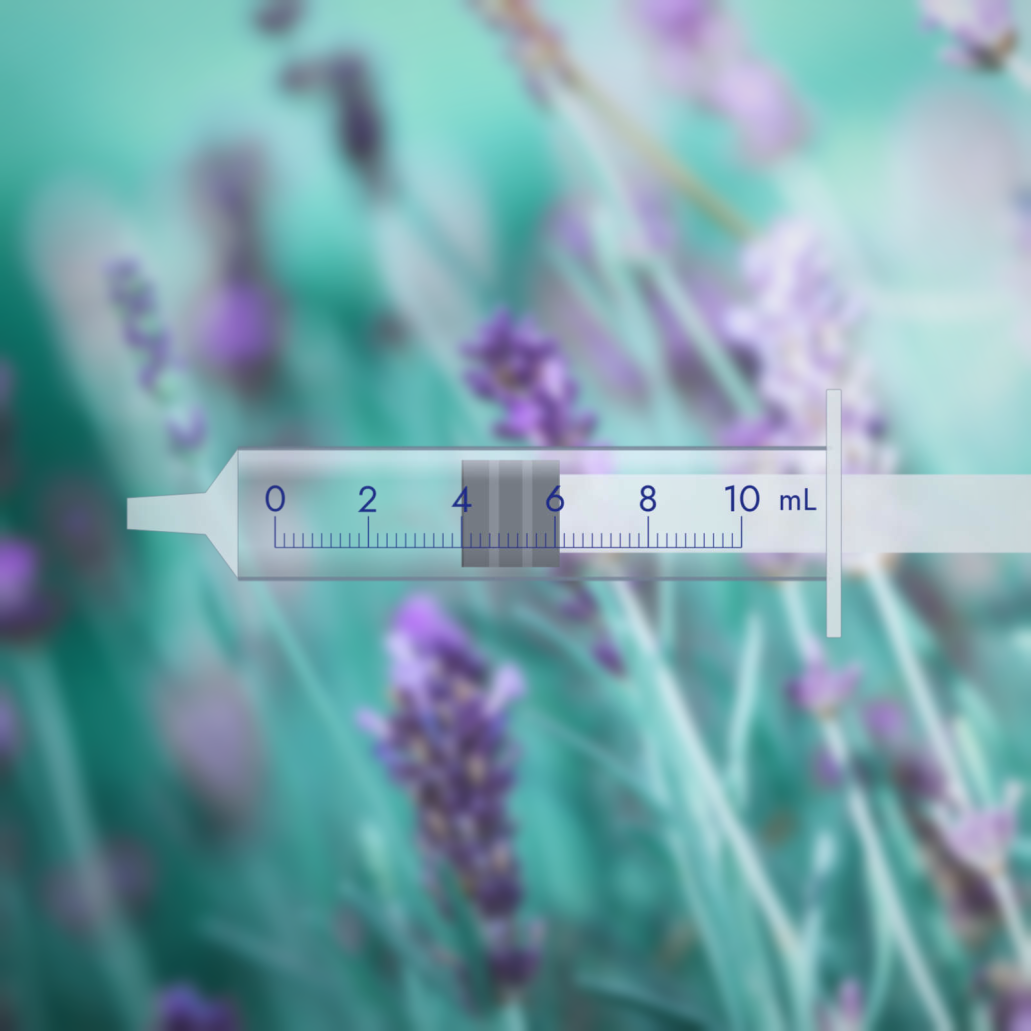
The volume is 4 mL
